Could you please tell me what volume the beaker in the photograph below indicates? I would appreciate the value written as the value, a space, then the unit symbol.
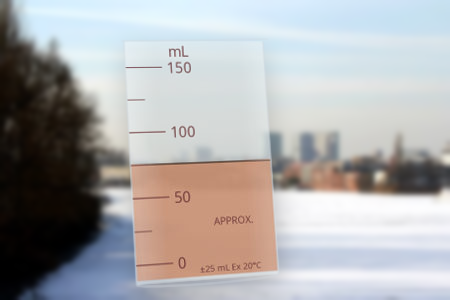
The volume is 75 mL
